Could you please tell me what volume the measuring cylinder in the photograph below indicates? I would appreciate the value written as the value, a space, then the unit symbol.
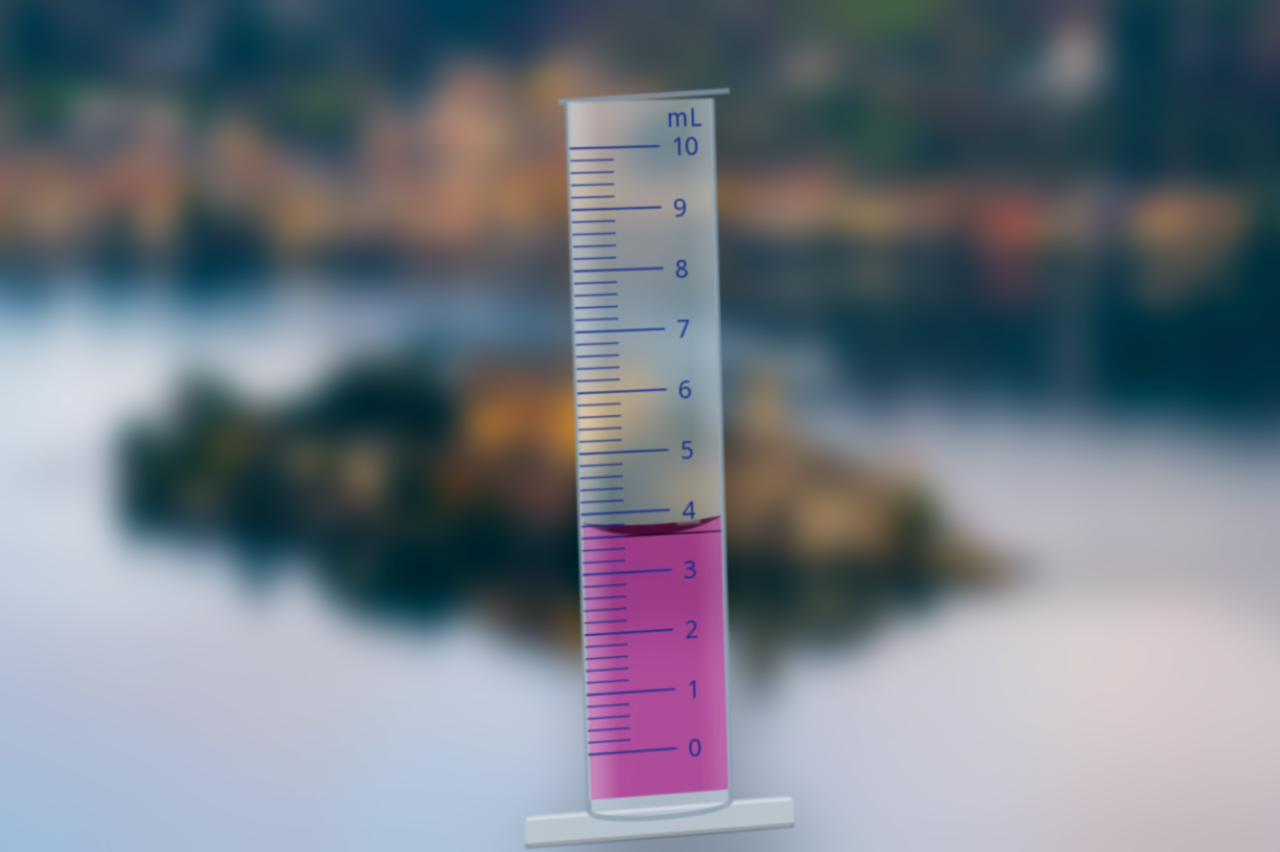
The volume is 3.6 mL
